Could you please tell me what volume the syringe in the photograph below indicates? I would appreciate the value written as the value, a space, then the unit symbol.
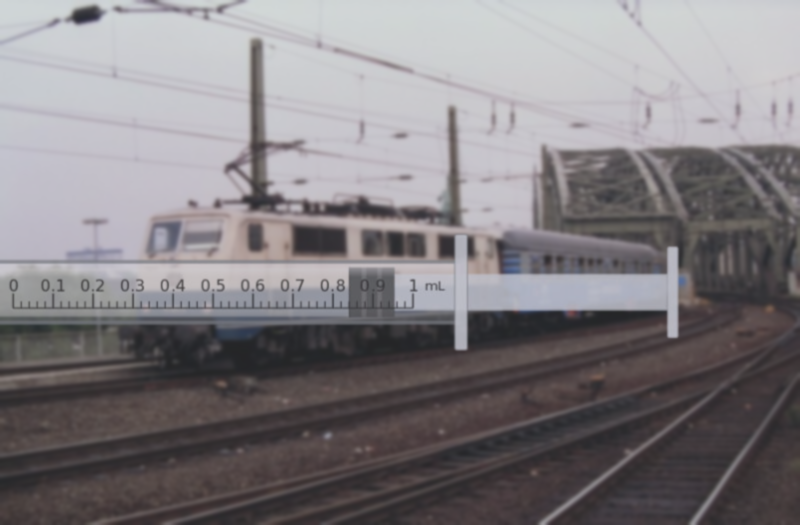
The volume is 0.84 mL
